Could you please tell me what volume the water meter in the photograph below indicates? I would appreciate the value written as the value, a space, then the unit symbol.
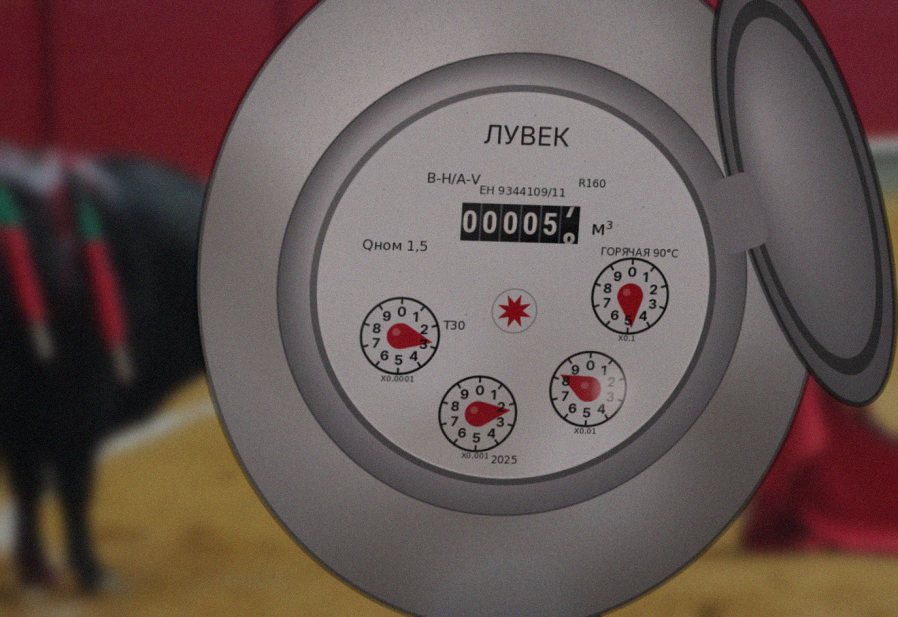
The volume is 57.4822 m³
